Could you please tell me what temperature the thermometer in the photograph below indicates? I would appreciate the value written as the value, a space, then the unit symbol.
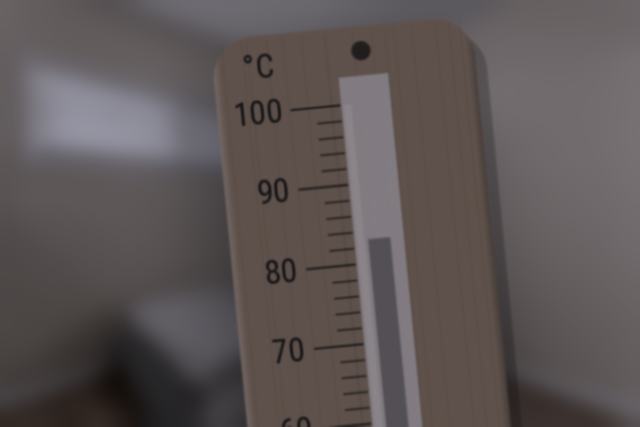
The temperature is 83 °C
